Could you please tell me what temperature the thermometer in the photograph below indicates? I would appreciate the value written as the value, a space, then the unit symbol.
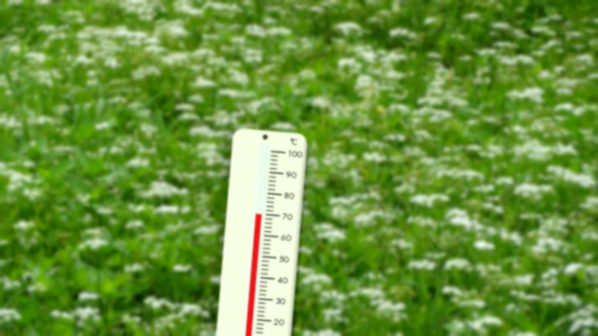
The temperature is 70 °C
